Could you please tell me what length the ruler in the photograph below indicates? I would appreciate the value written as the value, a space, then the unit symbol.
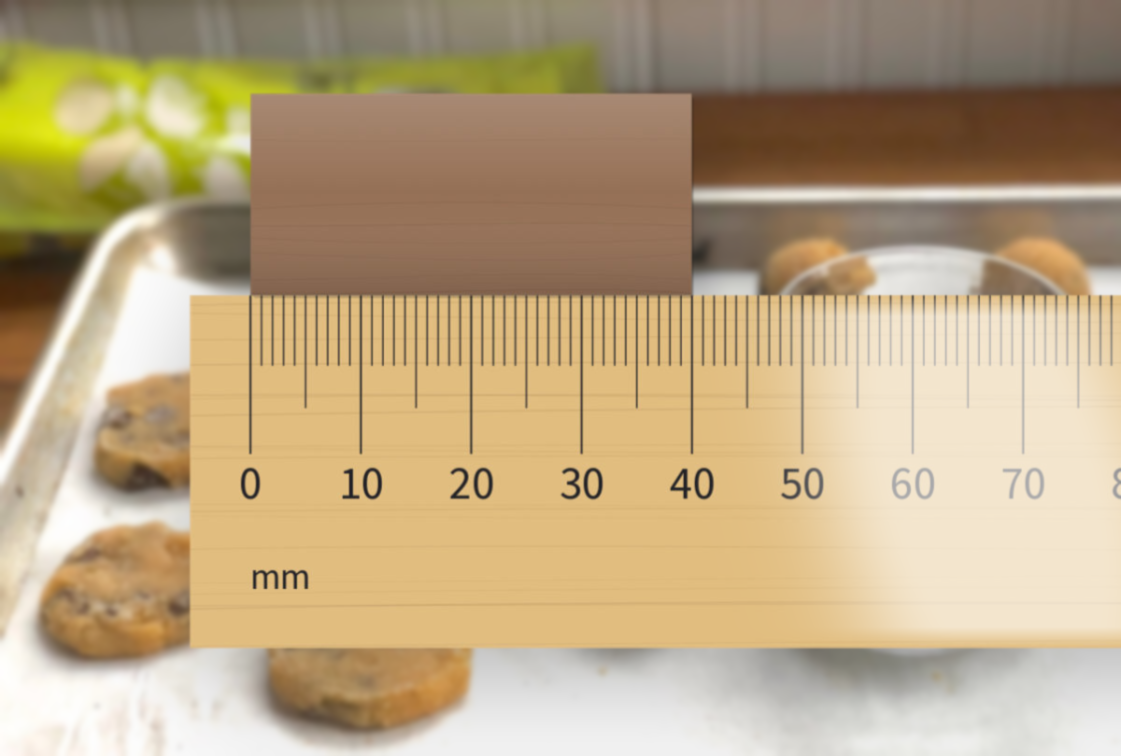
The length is 40 mm
